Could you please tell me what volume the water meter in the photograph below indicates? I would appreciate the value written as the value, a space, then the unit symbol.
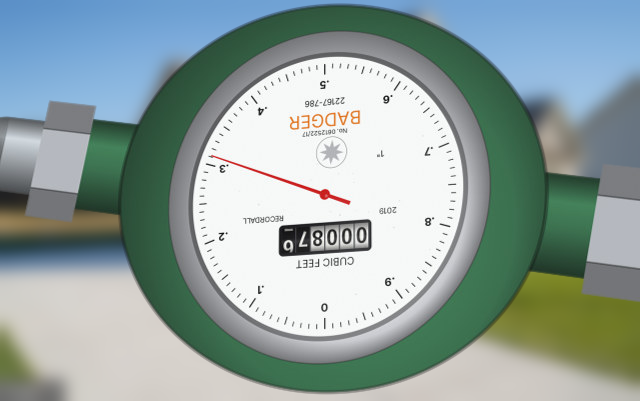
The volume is 876.31 ft³
